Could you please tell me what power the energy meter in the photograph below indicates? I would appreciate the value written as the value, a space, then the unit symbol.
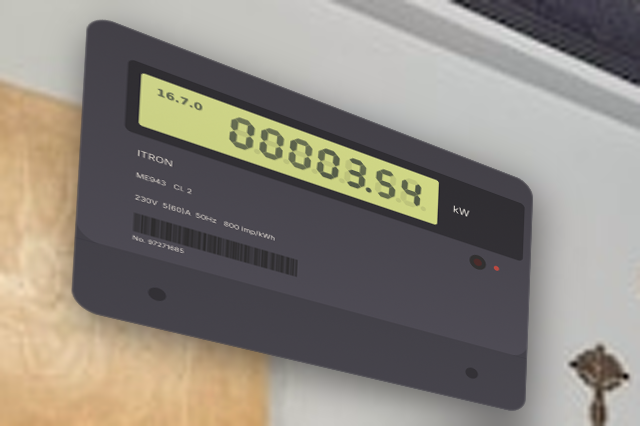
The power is 3.54 kW
